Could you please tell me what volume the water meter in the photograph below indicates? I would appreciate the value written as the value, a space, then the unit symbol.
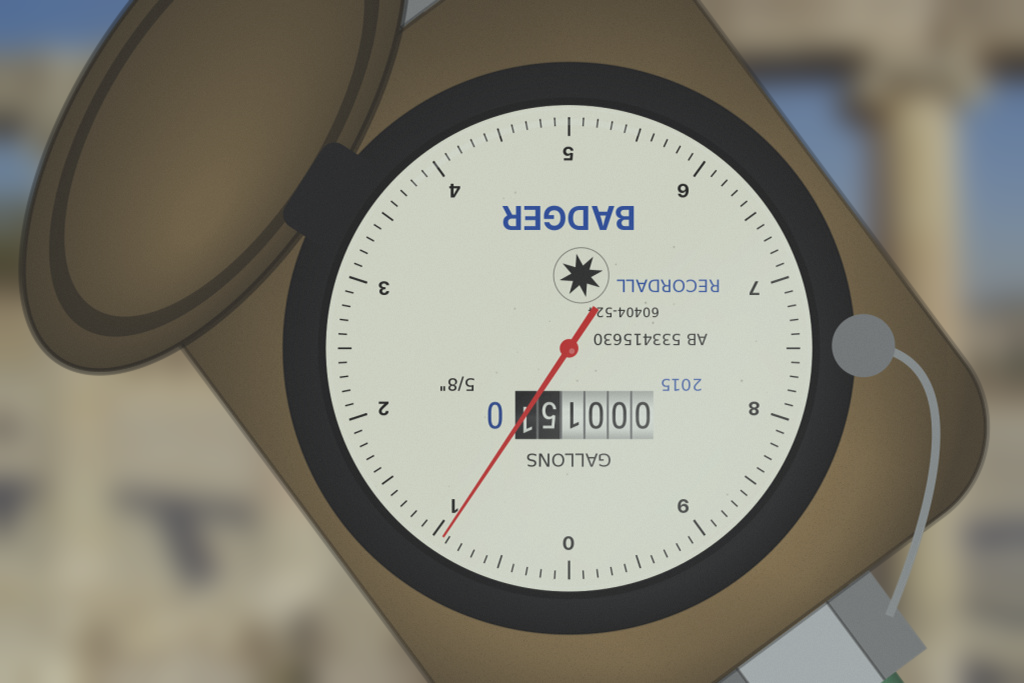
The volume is 1510.9 gal
